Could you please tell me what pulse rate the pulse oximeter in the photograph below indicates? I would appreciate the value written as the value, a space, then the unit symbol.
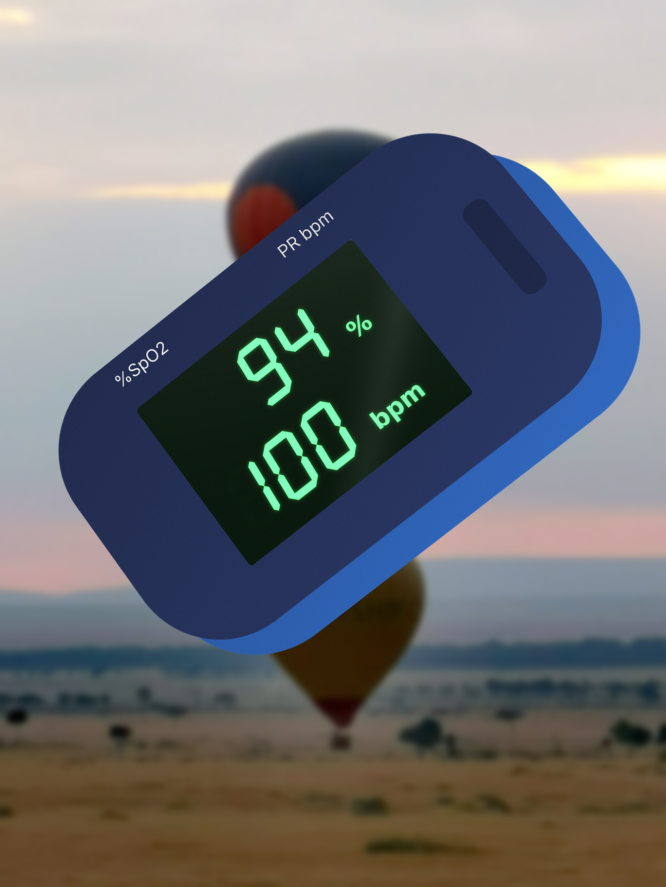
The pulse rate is 100 bpm
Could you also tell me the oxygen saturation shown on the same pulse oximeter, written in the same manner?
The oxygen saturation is 94 %
